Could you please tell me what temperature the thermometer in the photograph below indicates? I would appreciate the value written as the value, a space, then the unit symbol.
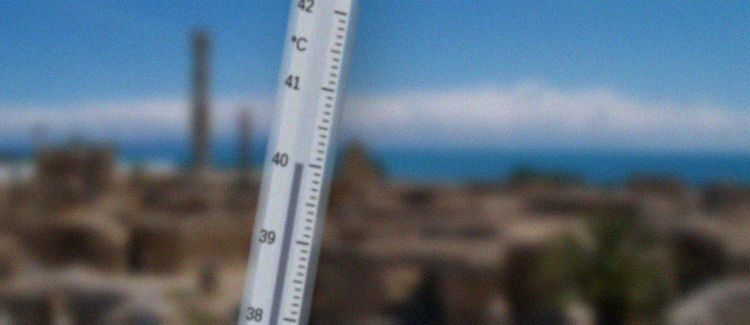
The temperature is 40 °C
